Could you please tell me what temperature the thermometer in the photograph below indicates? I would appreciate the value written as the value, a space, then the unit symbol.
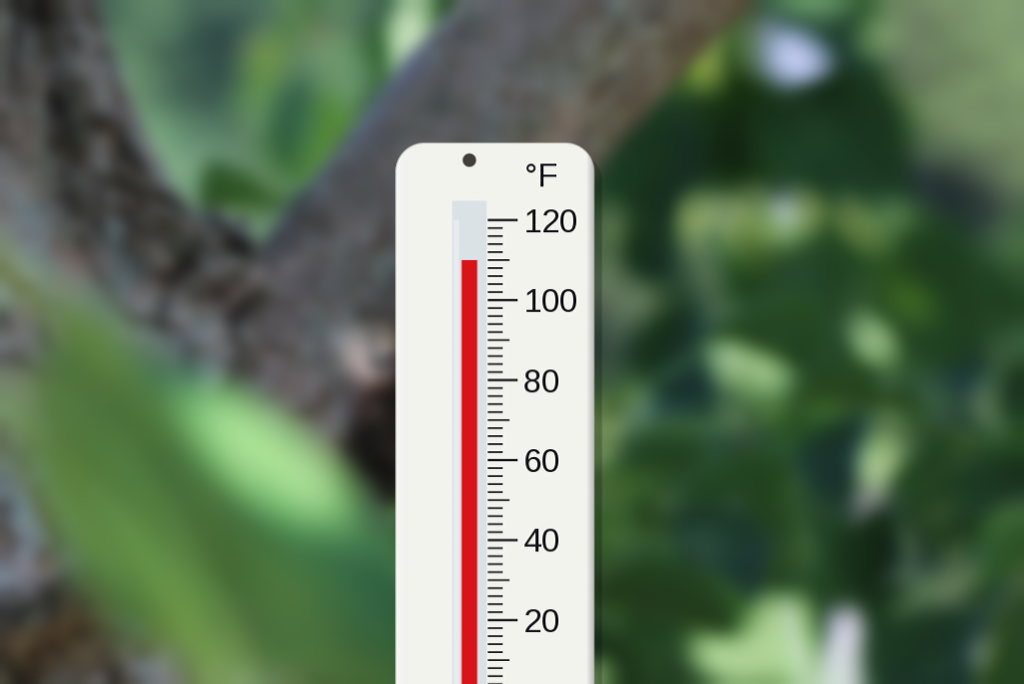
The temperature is 110 °F
